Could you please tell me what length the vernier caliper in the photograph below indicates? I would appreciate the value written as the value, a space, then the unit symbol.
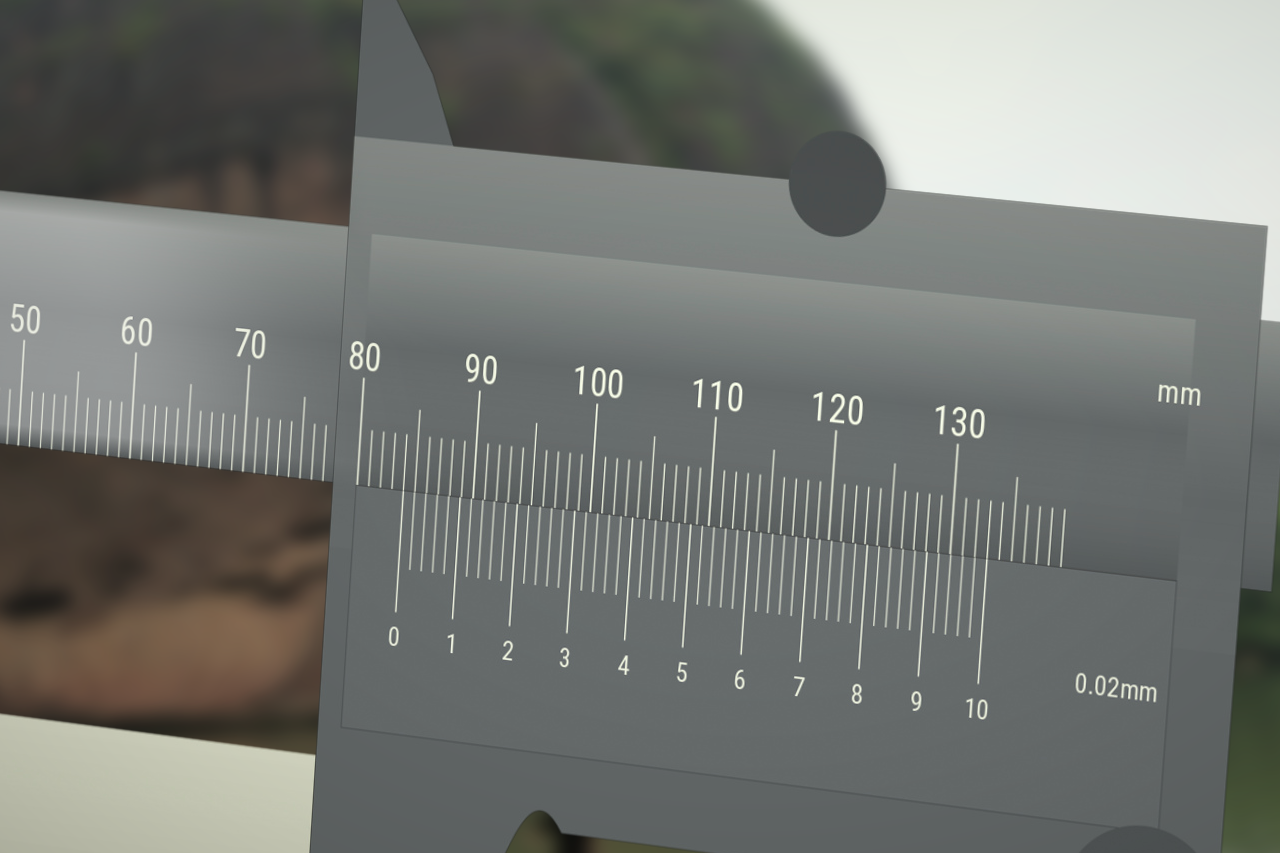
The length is 84.0 mm
